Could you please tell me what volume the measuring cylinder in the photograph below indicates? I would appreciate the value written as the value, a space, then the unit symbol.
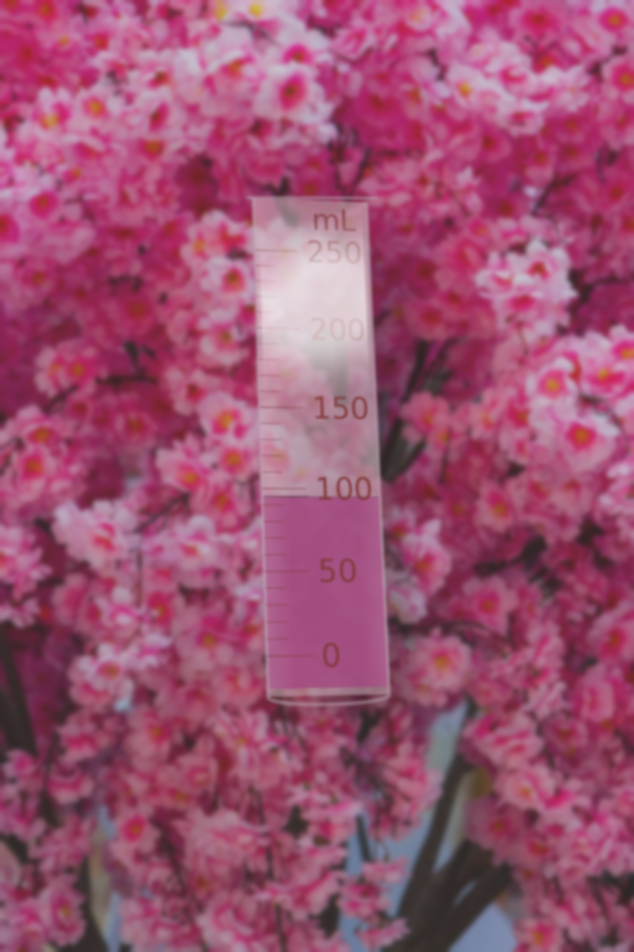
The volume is 95 mL
